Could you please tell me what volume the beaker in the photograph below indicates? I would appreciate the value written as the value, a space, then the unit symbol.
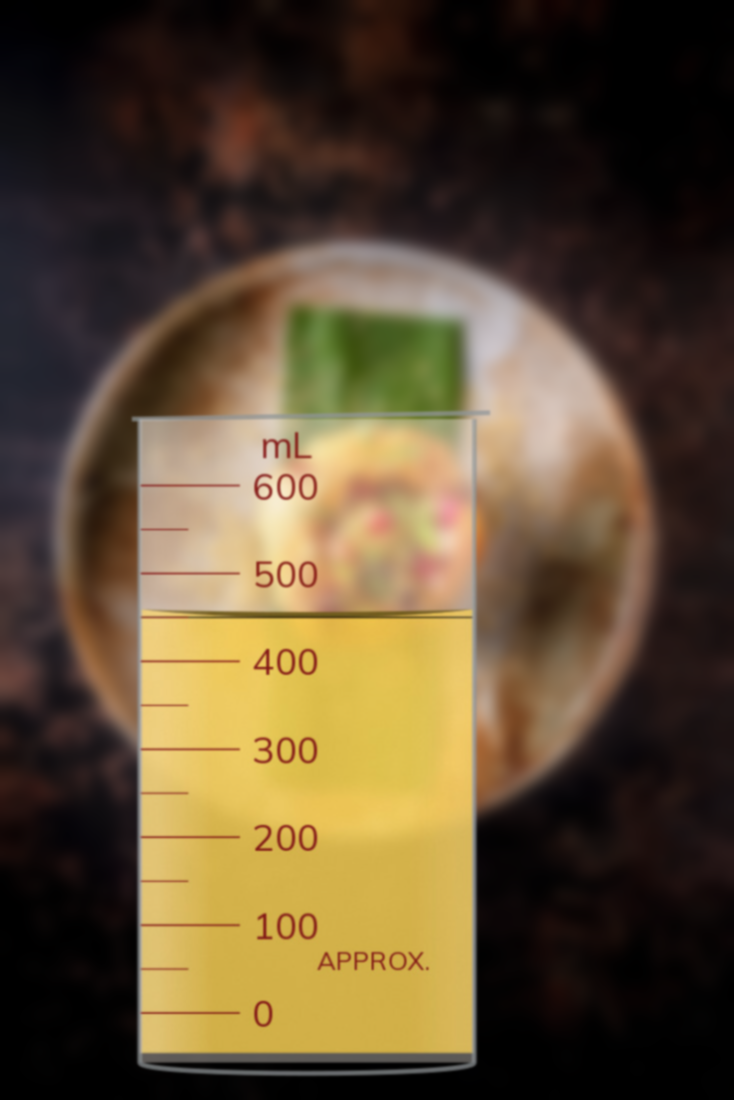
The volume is 450 mL
